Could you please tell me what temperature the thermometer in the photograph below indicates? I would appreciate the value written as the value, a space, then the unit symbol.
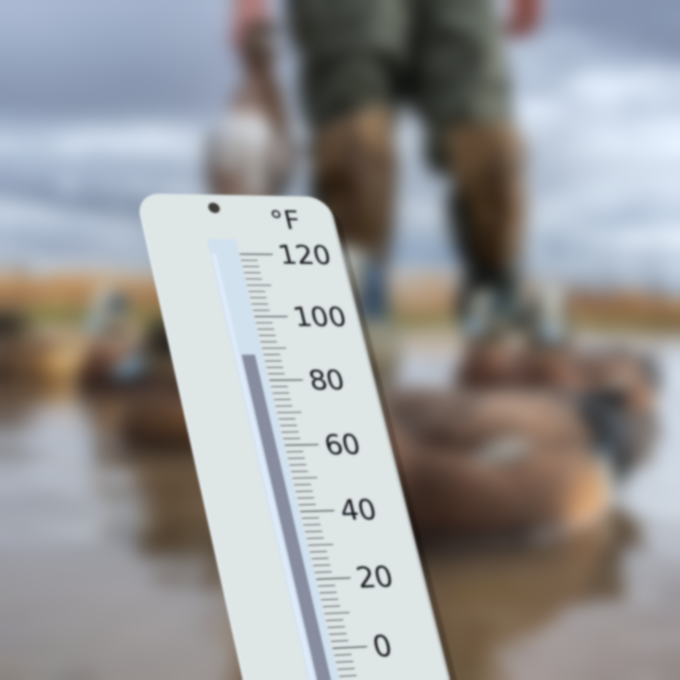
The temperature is 88 °F
